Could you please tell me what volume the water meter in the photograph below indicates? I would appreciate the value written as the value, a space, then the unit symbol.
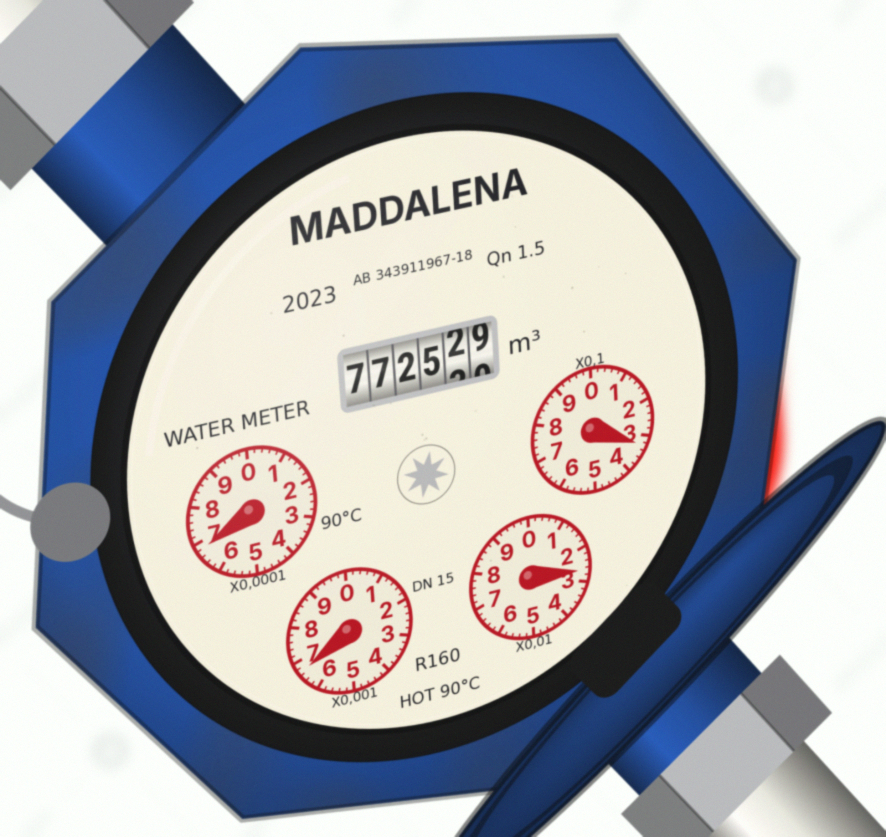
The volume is 772529.3266 m³
